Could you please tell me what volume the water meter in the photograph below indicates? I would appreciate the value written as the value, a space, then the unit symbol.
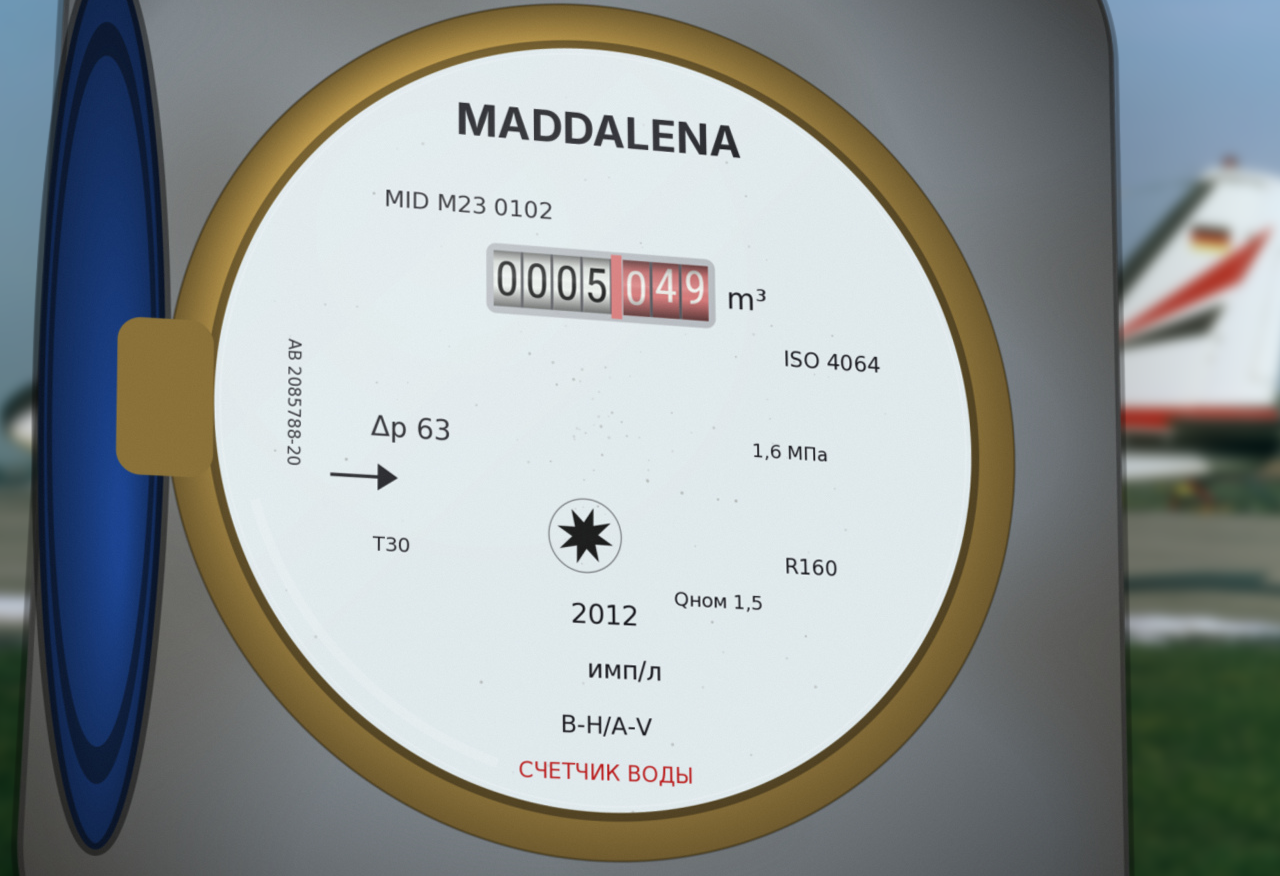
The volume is 5.049 m³
